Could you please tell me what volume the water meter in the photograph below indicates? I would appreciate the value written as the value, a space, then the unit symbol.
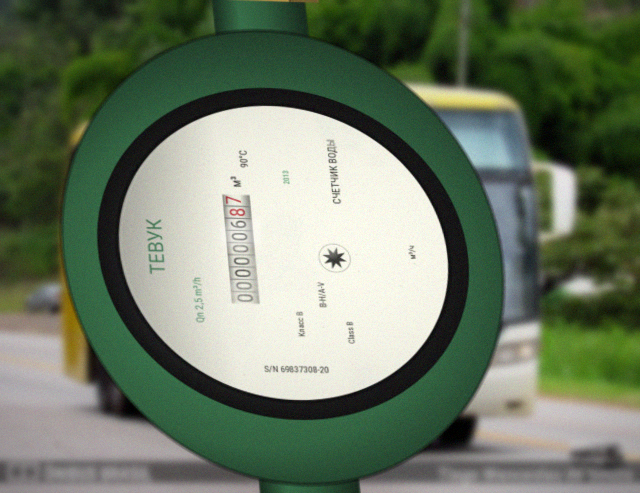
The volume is 6.87 m³
